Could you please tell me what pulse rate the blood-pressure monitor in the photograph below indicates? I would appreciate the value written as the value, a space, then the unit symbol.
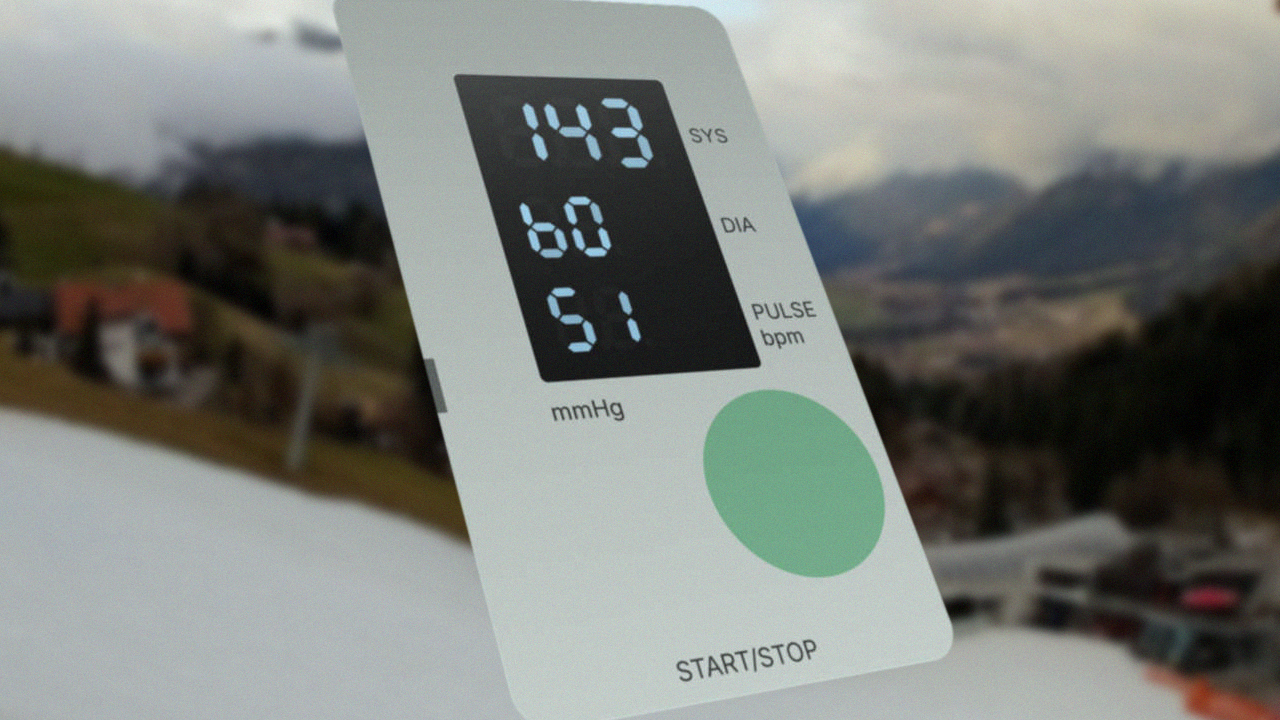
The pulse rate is 51 bpm
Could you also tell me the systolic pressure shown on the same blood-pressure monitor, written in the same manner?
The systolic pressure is 143 mmHg
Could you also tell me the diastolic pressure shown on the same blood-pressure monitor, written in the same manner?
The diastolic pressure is 60 mmHg
